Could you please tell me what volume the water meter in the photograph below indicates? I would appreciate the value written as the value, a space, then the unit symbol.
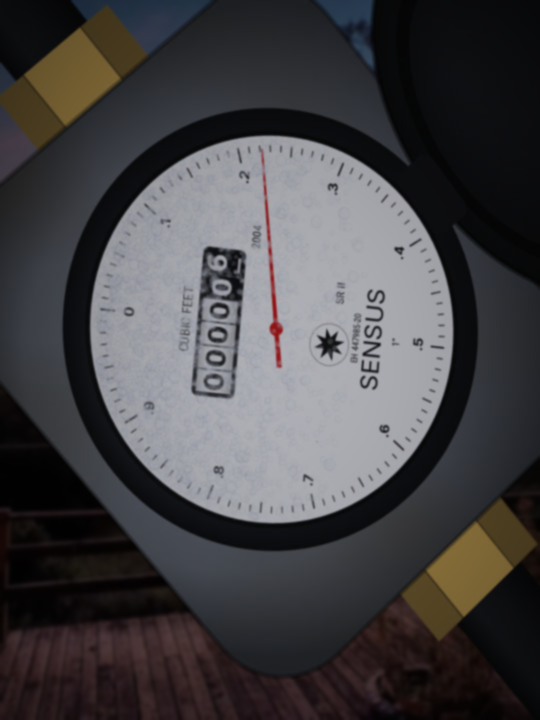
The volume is 6.22 ft³
